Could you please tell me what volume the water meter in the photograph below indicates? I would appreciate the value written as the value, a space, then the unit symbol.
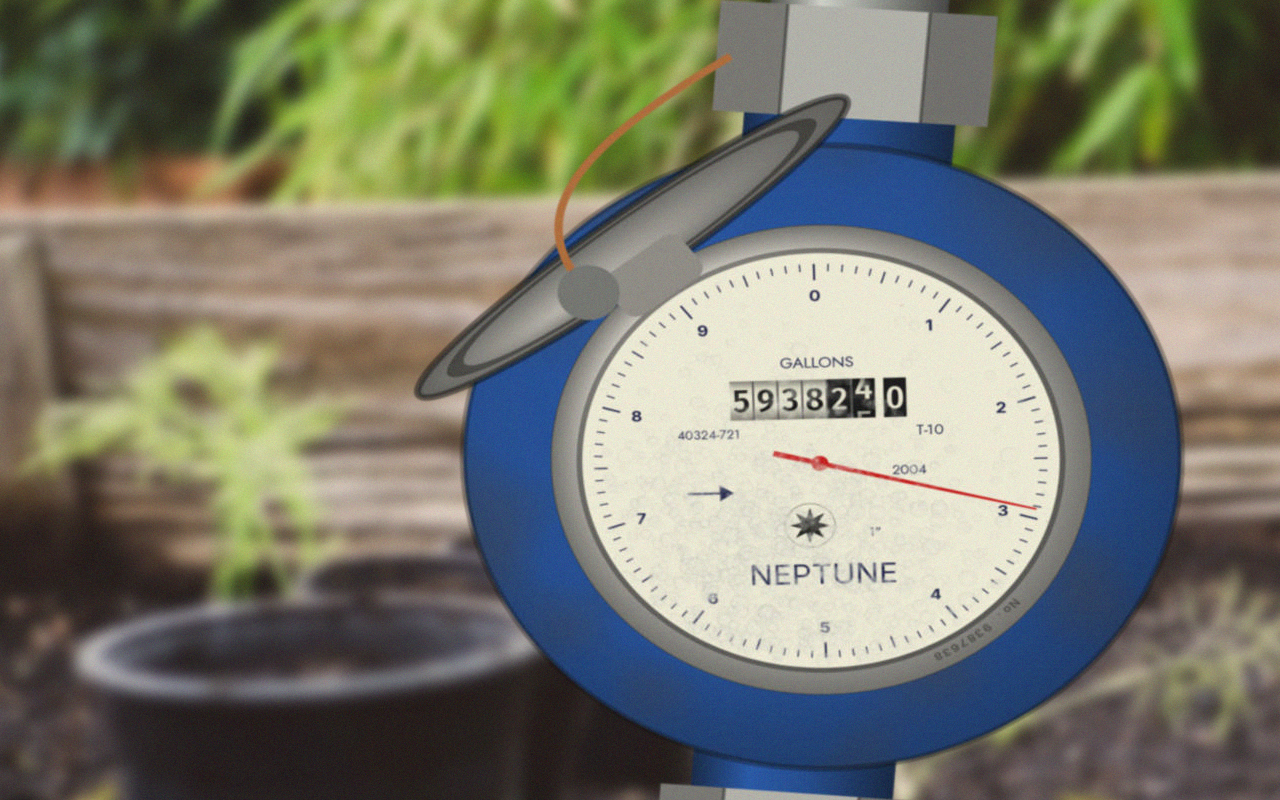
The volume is 5938242.9 gal
